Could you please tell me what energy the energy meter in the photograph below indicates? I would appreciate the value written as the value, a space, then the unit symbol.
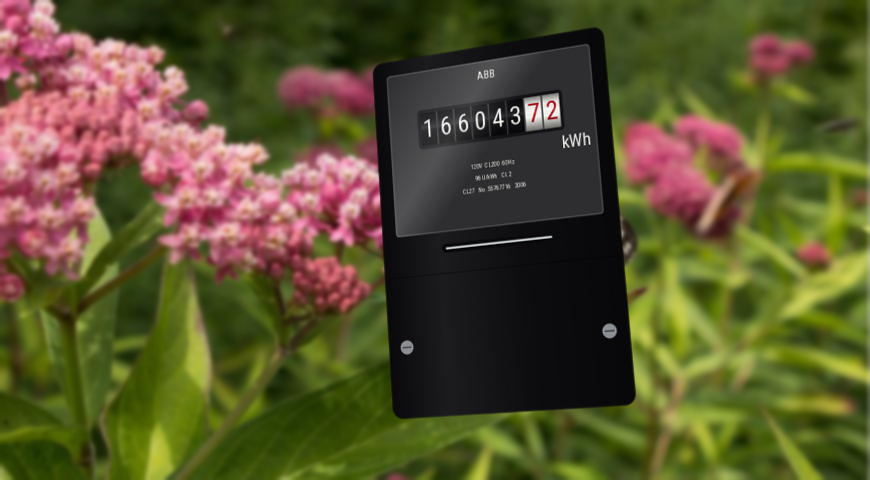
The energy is 166043.72 kWh
